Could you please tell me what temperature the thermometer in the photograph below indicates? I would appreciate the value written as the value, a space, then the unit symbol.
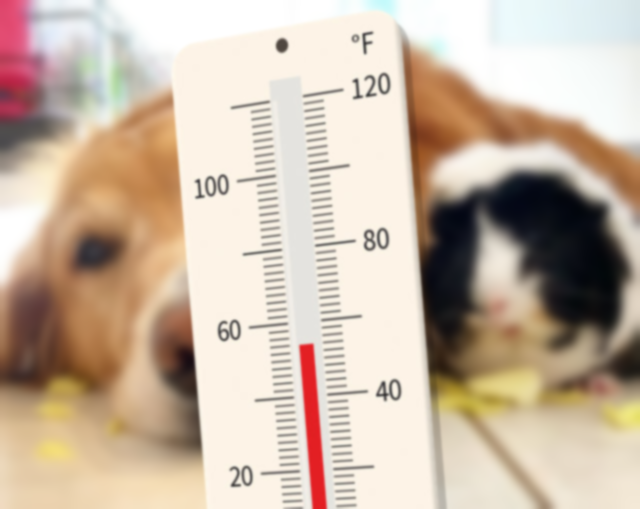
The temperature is 54 °F
